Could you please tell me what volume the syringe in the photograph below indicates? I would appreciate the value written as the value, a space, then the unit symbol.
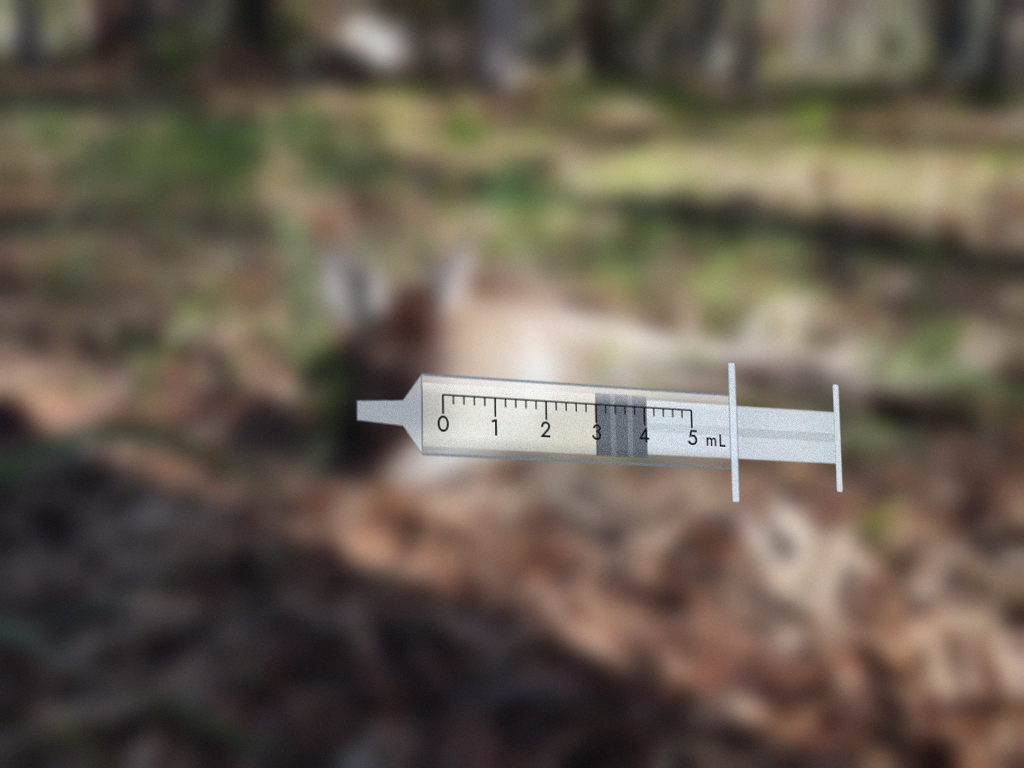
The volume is 3 mL
